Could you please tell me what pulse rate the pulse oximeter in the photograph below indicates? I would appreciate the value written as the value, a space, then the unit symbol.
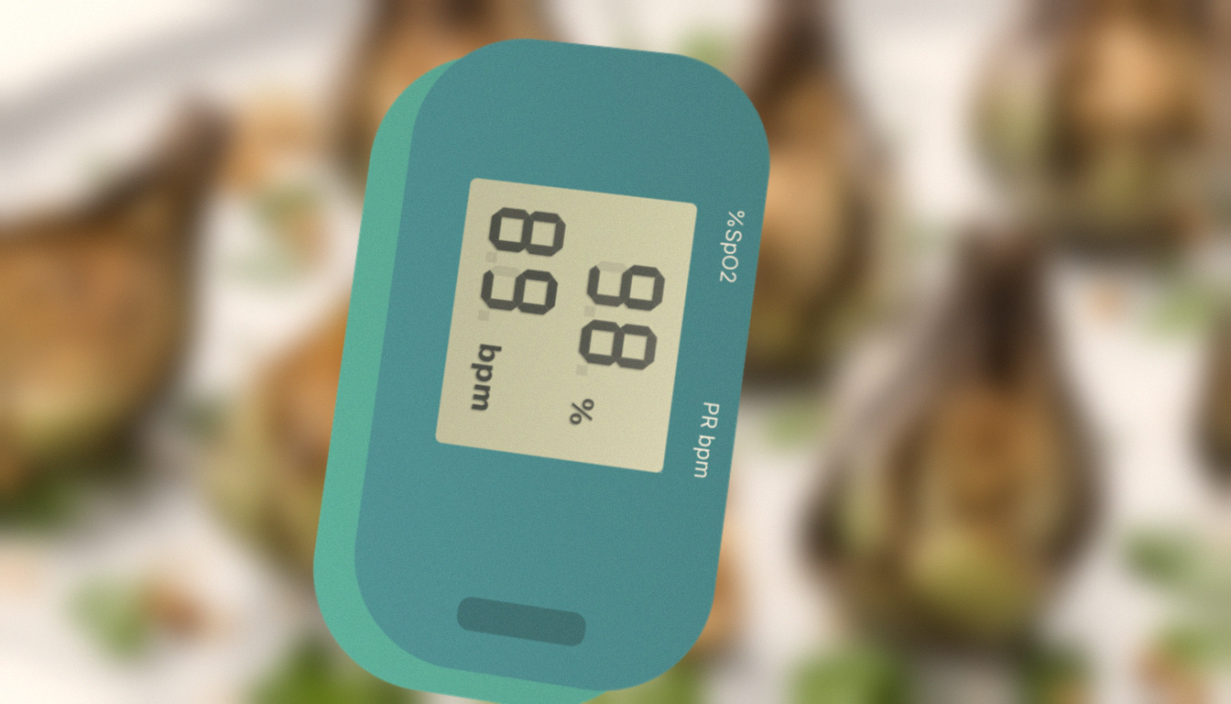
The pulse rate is 89 bpm
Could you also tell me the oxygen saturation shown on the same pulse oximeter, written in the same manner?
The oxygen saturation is 98 %
